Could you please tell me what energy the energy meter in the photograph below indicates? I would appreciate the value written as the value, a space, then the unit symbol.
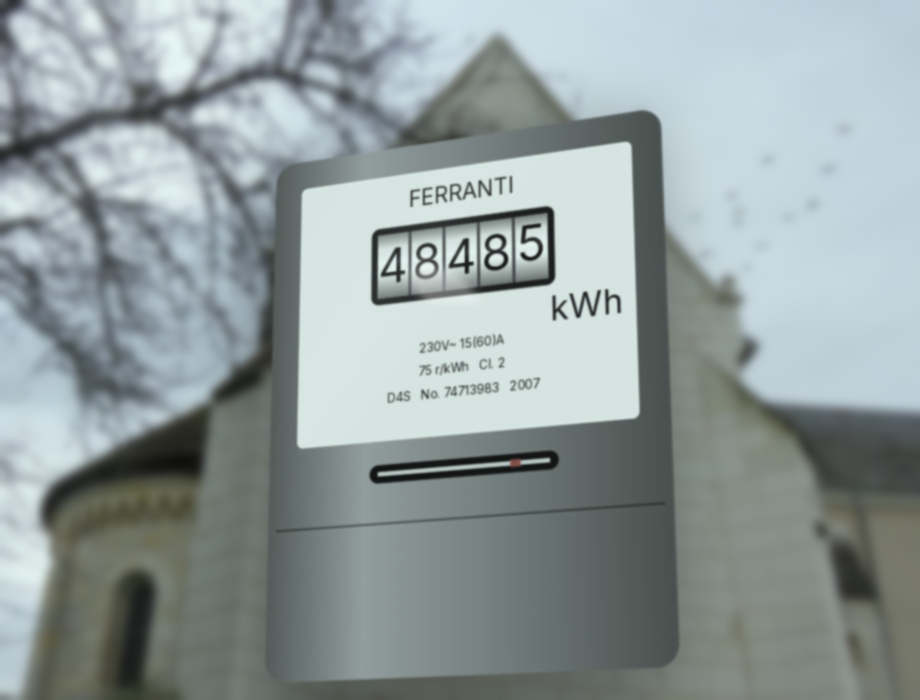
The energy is 48485 kWh
